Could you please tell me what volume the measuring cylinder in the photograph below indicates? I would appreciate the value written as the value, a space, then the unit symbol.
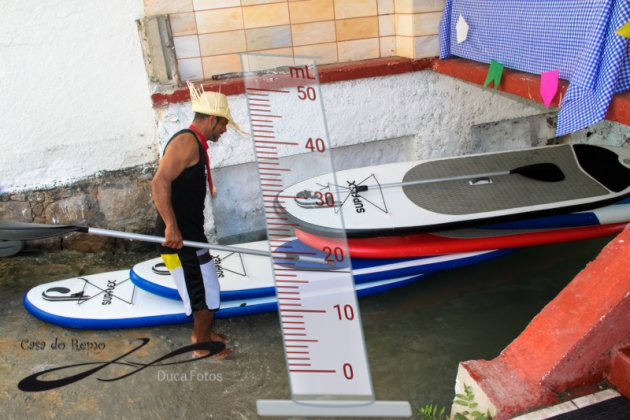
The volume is 17 mL
